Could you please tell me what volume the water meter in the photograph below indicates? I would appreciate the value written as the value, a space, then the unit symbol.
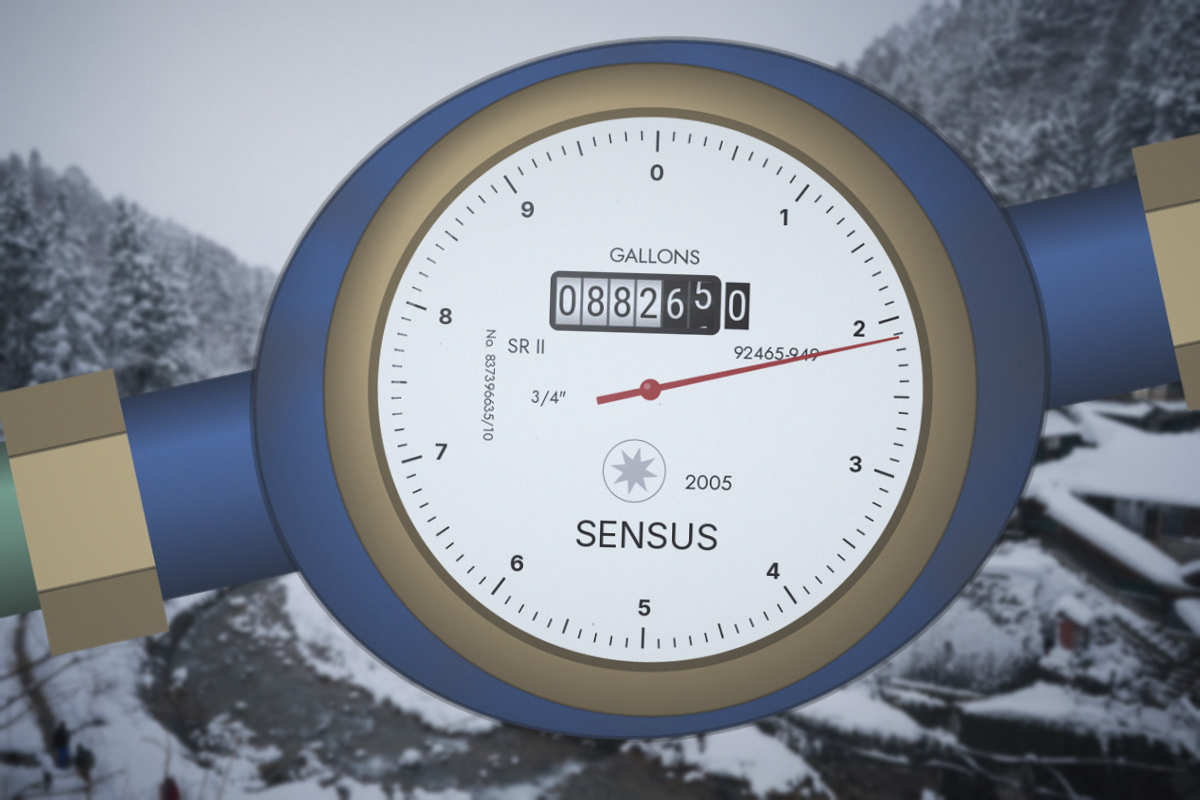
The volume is 882652.1 gal
